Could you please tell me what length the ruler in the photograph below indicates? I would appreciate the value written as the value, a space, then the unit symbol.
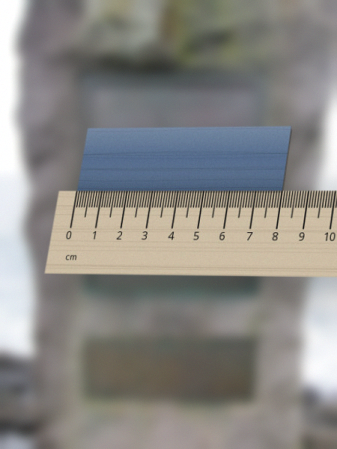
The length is 8 cm
